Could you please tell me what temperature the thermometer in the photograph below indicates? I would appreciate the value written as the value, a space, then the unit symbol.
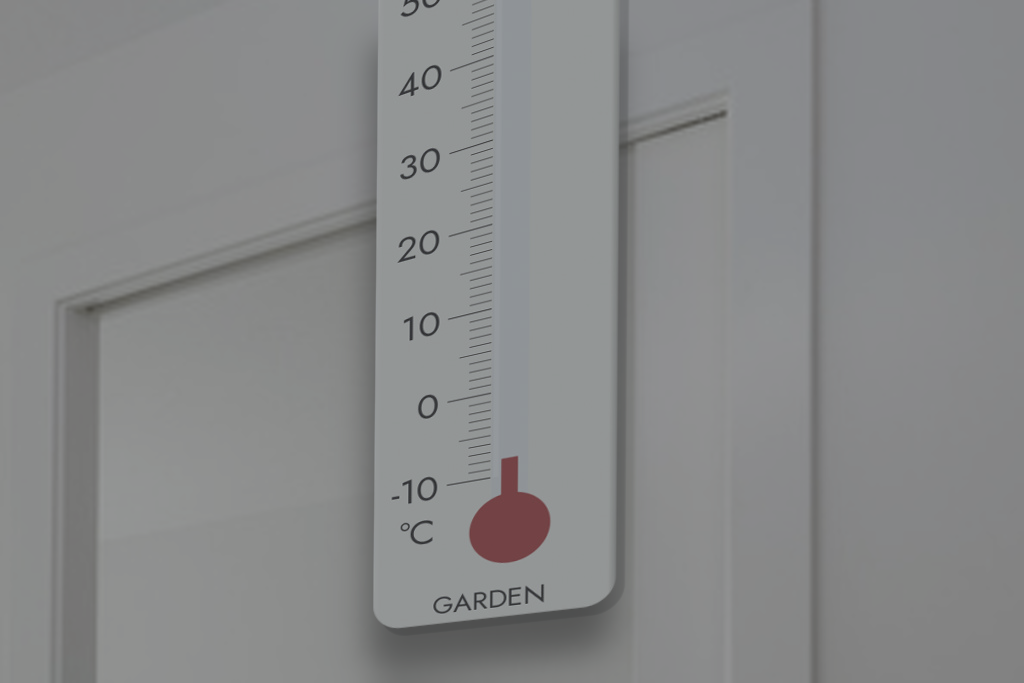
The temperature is -8 °C
